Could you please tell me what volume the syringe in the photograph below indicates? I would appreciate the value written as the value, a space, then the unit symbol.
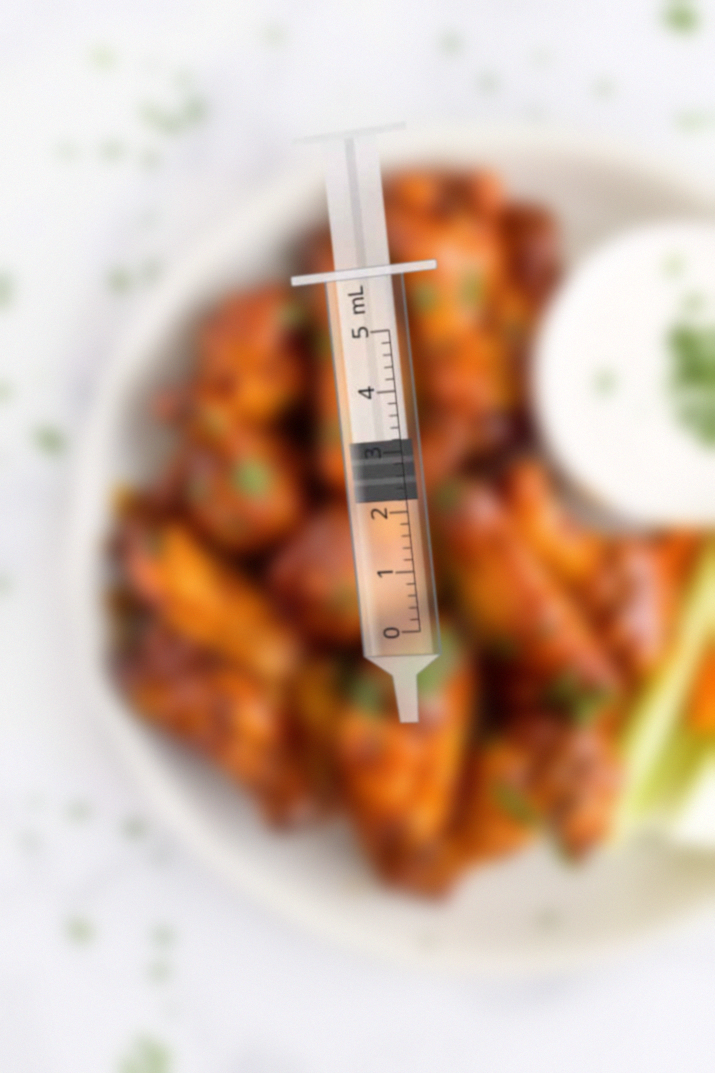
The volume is 2.2 mL
